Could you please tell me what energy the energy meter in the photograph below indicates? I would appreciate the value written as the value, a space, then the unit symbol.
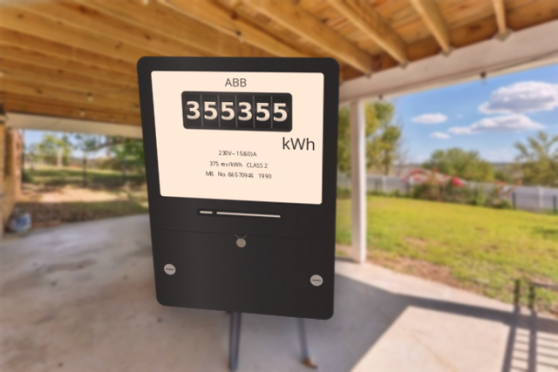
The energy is 355355 kWh
